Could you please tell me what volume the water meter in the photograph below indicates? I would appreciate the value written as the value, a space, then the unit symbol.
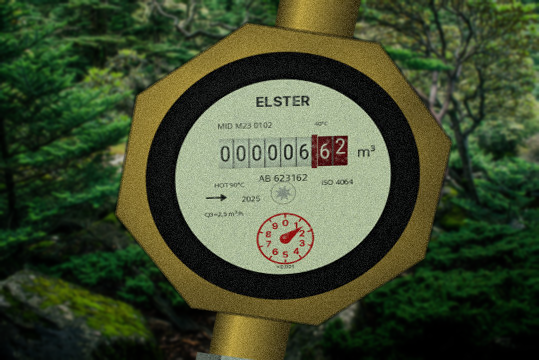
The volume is 6.621 m³
